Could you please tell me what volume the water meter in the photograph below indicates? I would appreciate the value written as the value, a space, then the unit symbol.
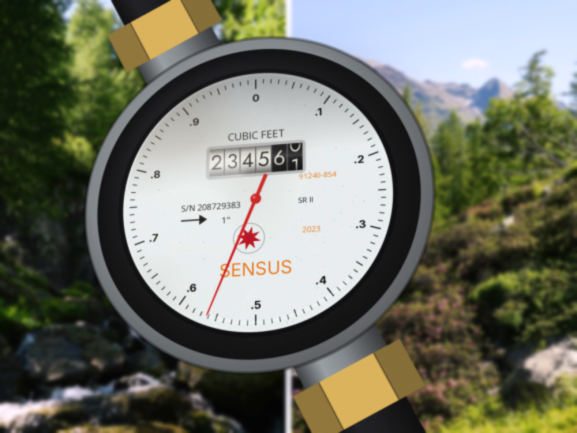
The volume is 234560.56 ft³
